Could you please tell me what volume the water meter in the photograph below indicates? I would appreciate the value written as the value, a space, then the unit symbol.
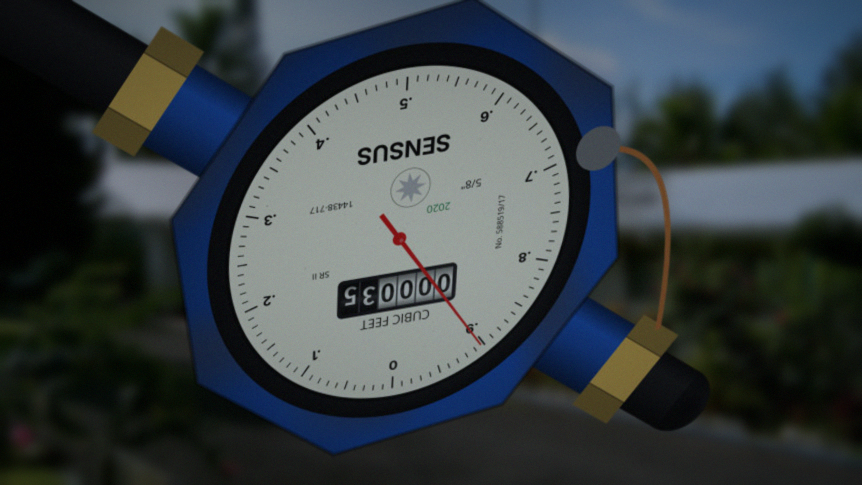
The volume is 34.90 ft³
